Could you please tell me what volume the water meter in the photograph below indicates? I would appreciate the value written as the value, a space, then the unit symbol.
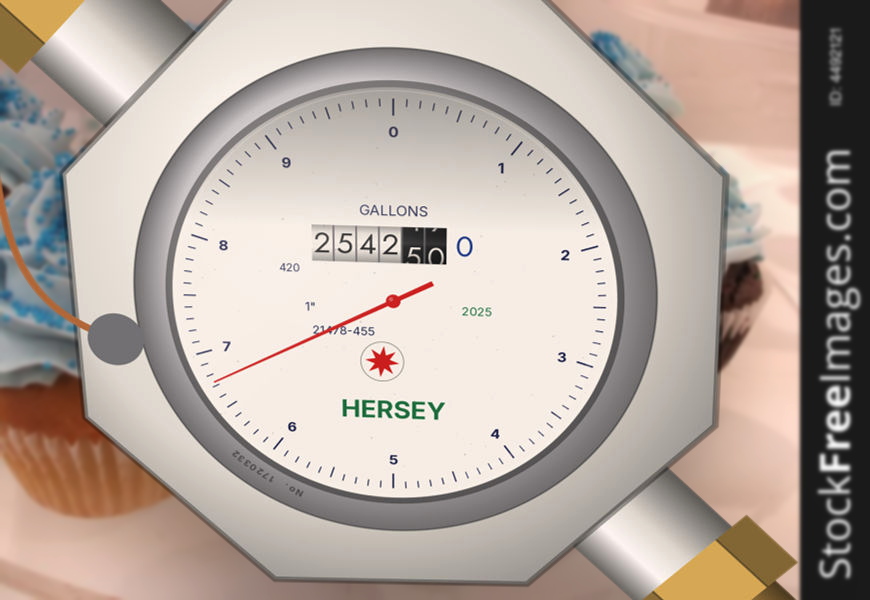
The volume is 2542496.7 gal
